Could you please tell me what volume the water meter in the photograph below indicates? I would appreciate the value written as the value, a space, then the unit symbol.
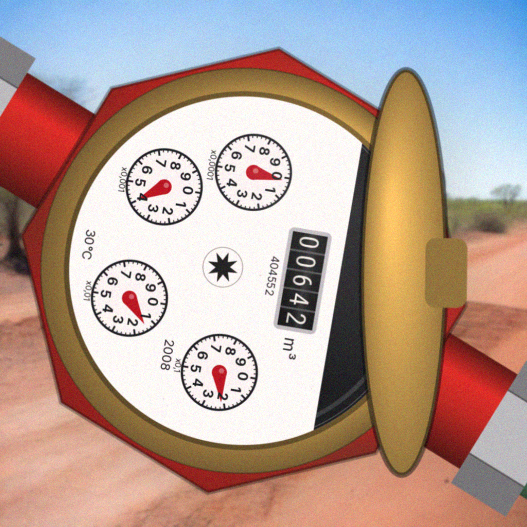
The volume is 642.2140 m³
